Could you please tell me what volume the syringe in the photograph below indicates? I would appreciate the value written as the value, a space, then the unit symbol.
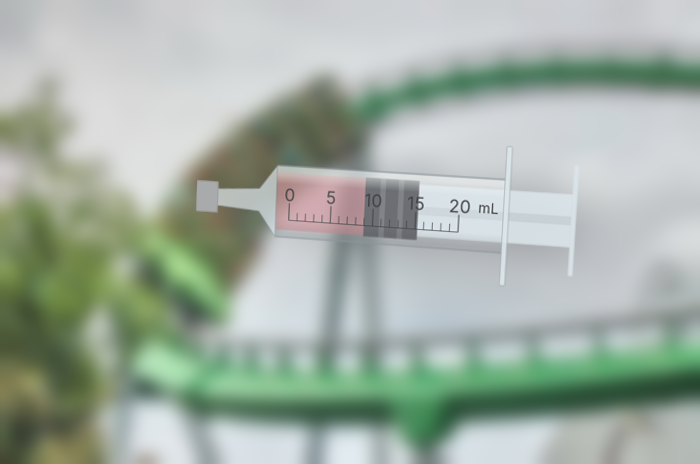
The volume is 9 mL
